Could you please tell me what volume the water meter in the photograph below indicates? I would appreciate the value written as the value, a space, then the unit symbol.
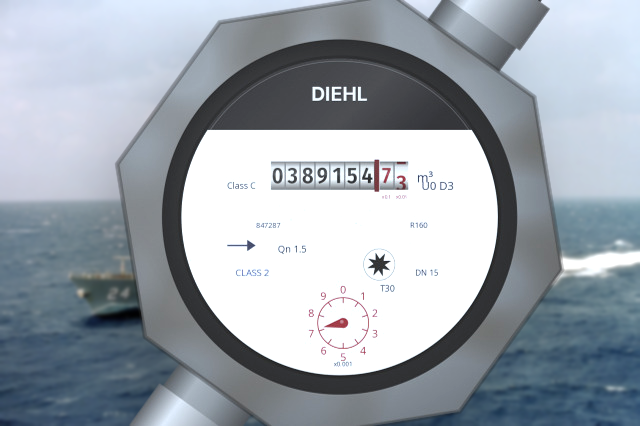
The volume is 389154.727 m³
